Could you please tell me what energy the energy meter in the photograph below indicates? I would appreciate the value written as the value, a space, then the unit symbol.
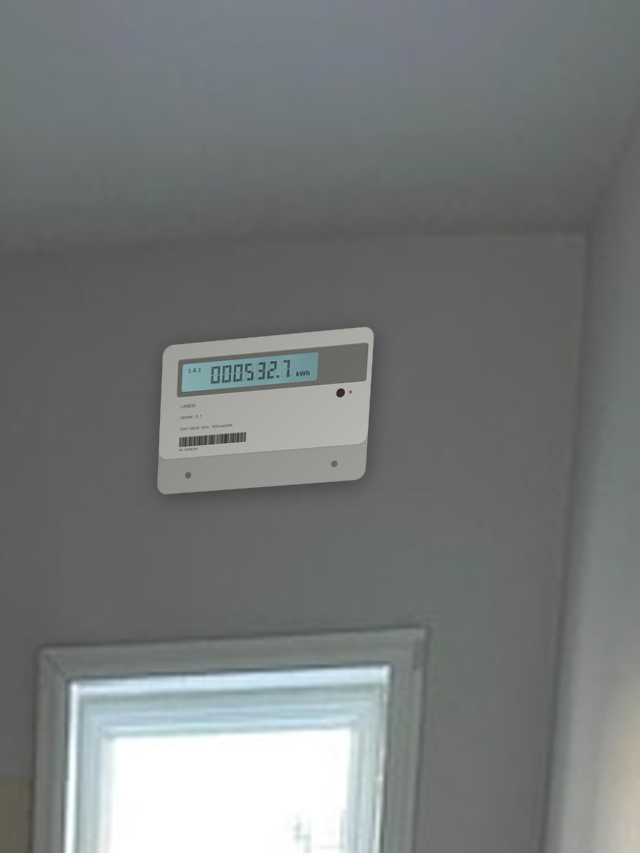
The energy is 532.7 kWh
